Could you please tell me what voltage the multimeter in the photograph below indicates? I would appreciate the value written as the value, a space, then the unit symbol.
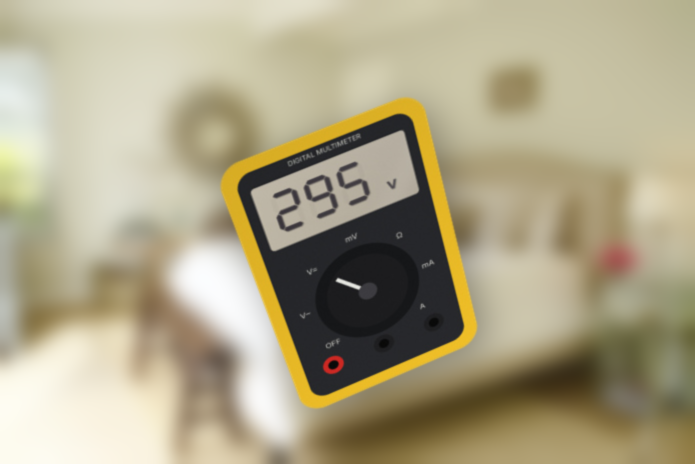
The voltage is 295 V
